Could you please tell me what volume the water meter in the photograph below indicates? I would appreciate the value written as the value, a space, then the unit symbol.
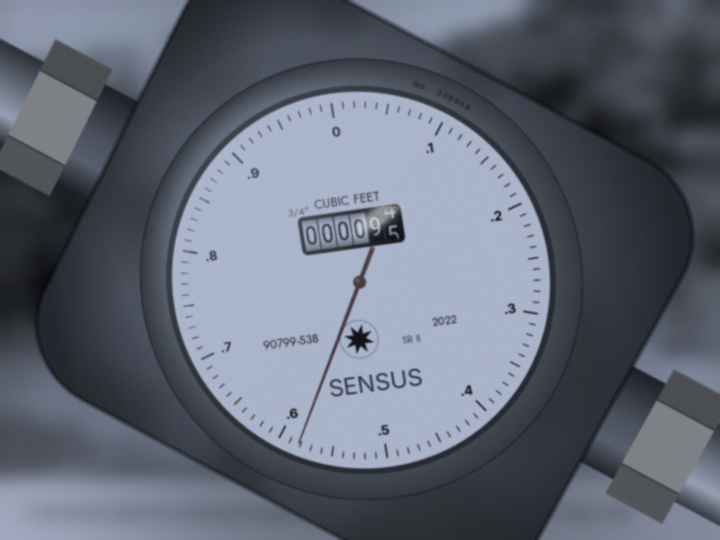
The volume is 94.58 ft³
